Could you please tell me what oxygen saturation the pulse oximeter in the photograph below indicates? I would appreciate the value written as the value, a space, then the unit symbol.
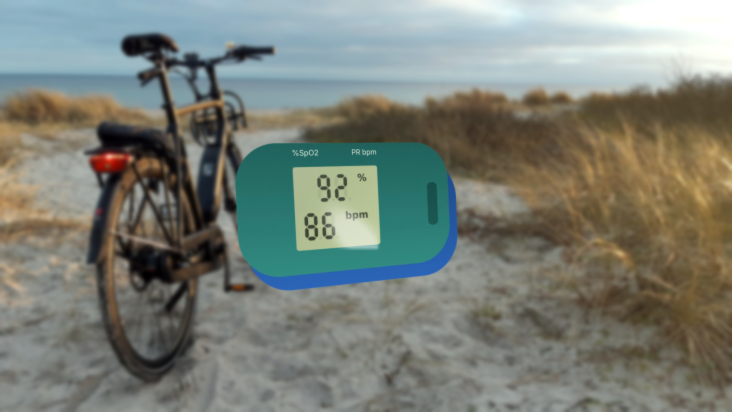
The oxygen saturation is 92 %
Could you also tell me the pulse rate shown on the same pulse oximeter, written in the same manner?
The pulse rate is 86 bpm
